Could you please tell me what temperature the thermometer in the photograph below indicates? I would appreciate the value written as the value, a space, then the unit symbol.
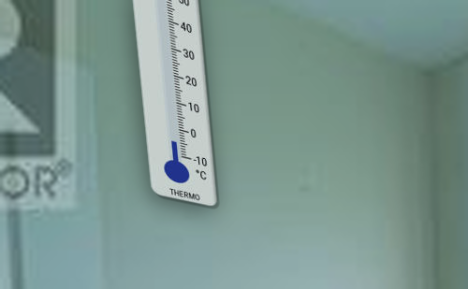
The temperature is -5 °C
